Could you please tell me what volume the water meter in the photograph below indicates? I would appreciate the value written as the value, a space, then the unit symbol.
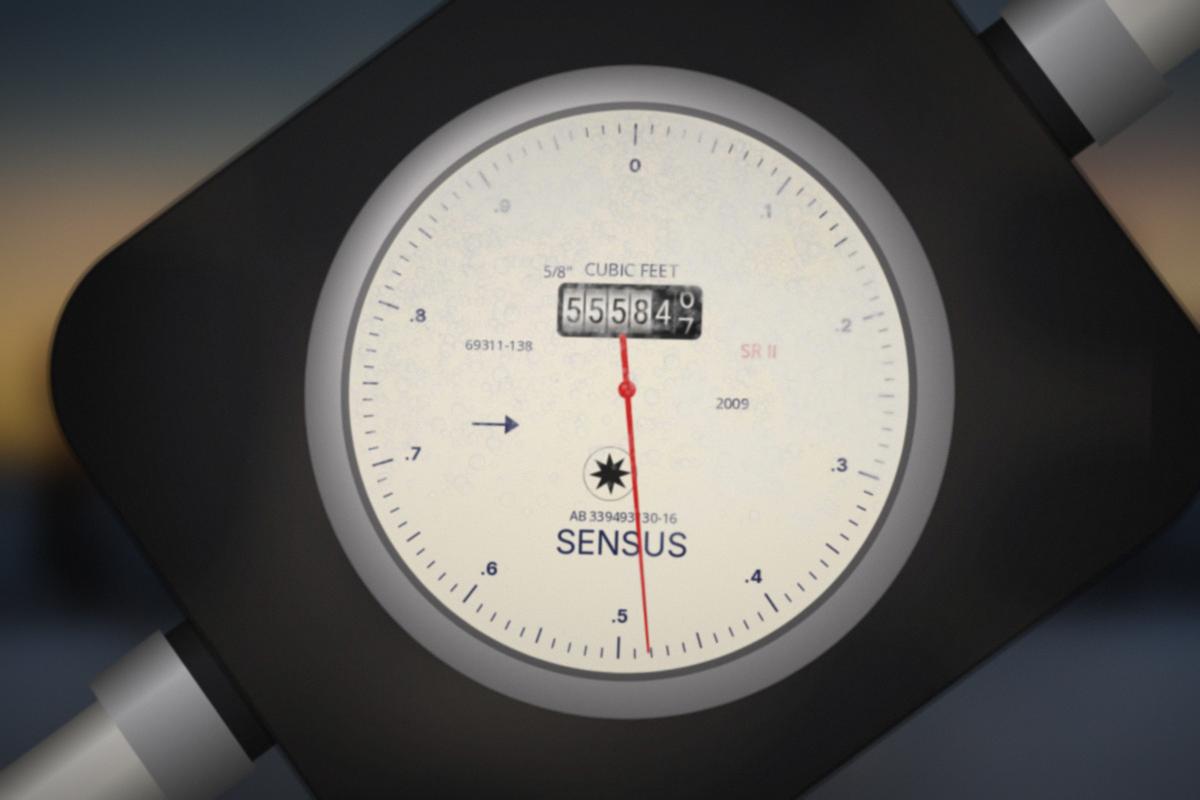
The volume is 555846.48 ft³
